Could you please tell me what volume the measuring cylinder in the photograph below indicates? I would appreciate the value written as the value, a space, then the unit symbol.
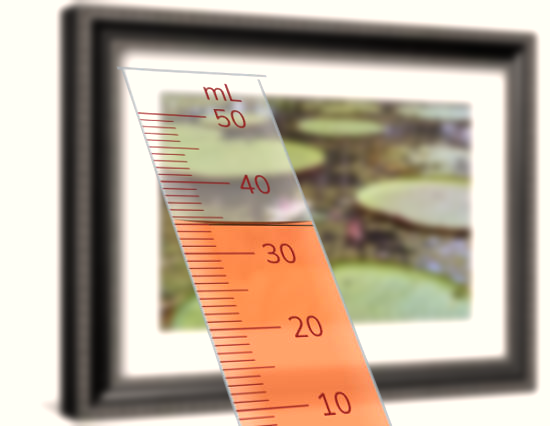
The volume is 34 mL
